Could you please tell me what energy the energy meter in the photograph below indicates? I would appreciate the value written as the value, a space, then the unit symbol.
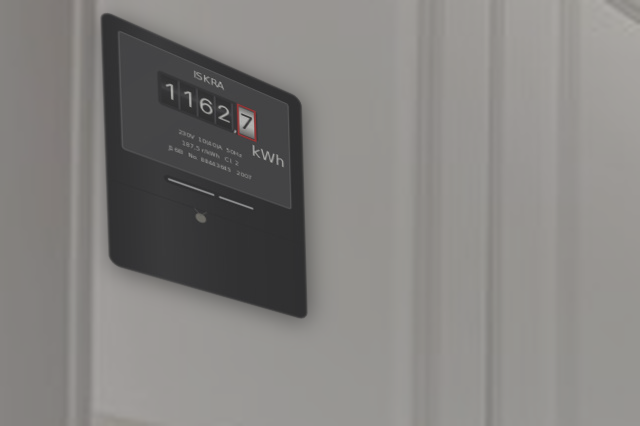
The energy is 1162.7 kWh
